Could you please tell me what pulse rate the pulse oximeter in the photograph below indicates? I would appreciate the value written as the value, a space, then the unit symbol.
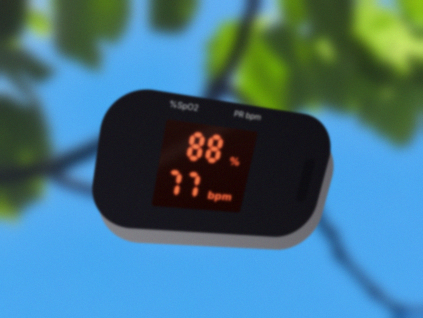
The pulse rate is 77 bpm
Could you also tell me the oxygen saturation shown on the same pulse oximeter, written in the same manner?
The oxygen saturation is 88 %
